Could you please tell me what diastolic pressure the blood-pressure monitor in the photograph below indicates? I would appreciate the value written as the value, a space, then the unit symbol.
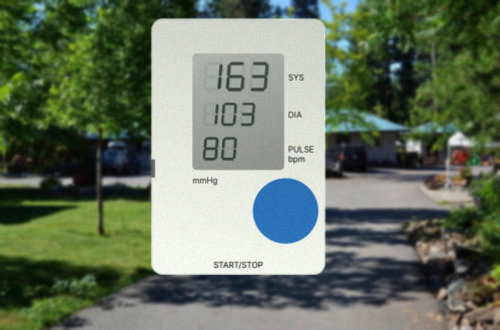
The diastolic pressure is 103 mmHg
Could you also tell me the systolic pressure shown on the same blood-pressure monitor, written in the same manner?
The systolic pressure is 163 mmHg
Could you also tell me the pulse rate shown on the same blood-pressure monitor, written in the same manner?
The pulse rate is 80 bpm
